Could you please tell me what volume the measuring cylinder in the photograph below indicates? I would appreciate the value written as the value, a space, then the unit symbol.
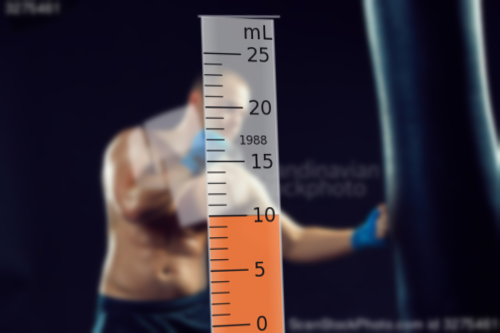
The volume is 10 mL
